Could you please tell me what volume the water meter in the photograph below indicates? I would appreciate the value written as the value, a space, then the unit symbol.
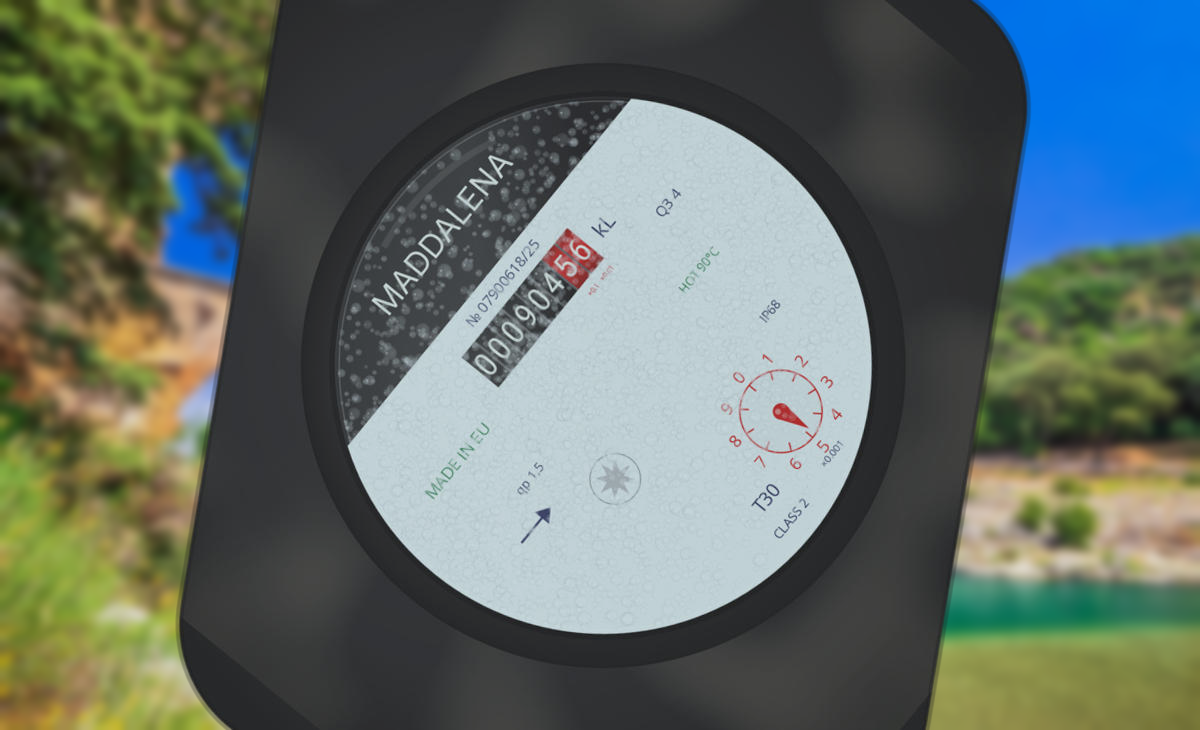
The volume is 904.564 kL
